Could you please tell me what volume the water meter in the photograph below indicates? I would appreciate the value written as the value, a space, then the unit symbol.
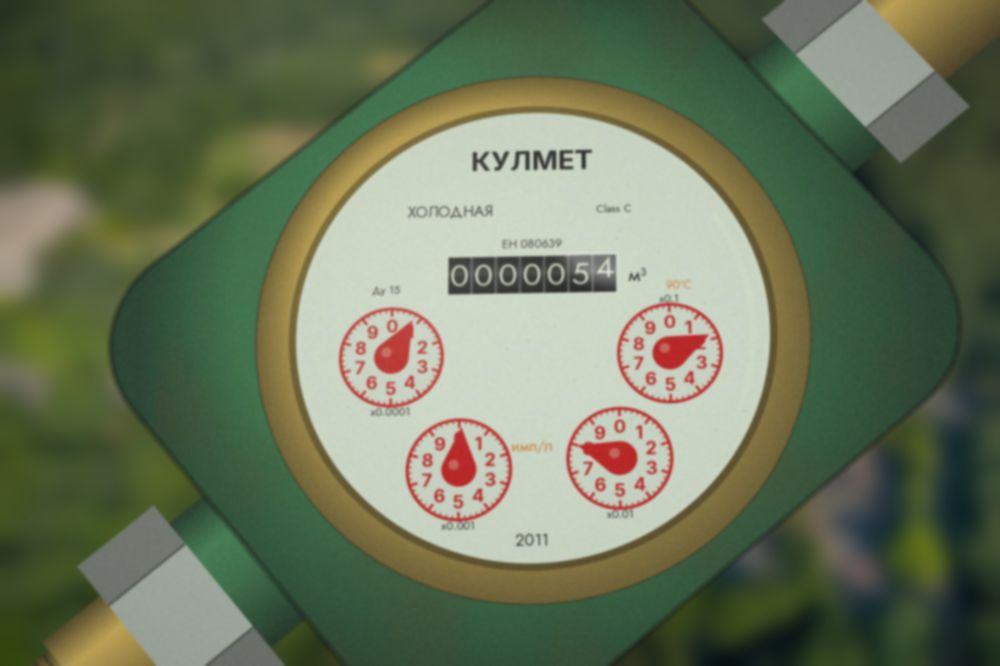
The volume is 54.1800 m³
